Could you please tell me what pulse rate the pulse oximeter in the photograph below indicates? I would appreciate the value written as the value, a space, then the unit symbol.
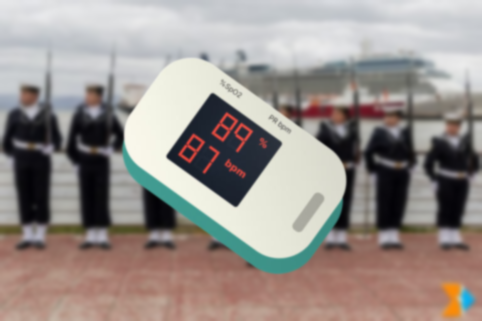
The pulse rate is 87 bpm
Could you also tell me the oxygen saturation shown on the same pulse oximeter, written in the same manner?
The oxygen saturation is 89 %
